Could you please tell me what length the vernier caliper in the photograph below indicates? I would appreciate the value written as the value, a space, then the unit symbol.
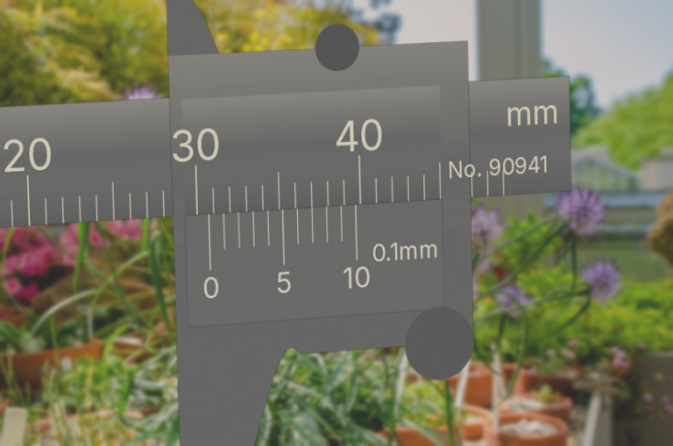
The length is 30.7 mm
